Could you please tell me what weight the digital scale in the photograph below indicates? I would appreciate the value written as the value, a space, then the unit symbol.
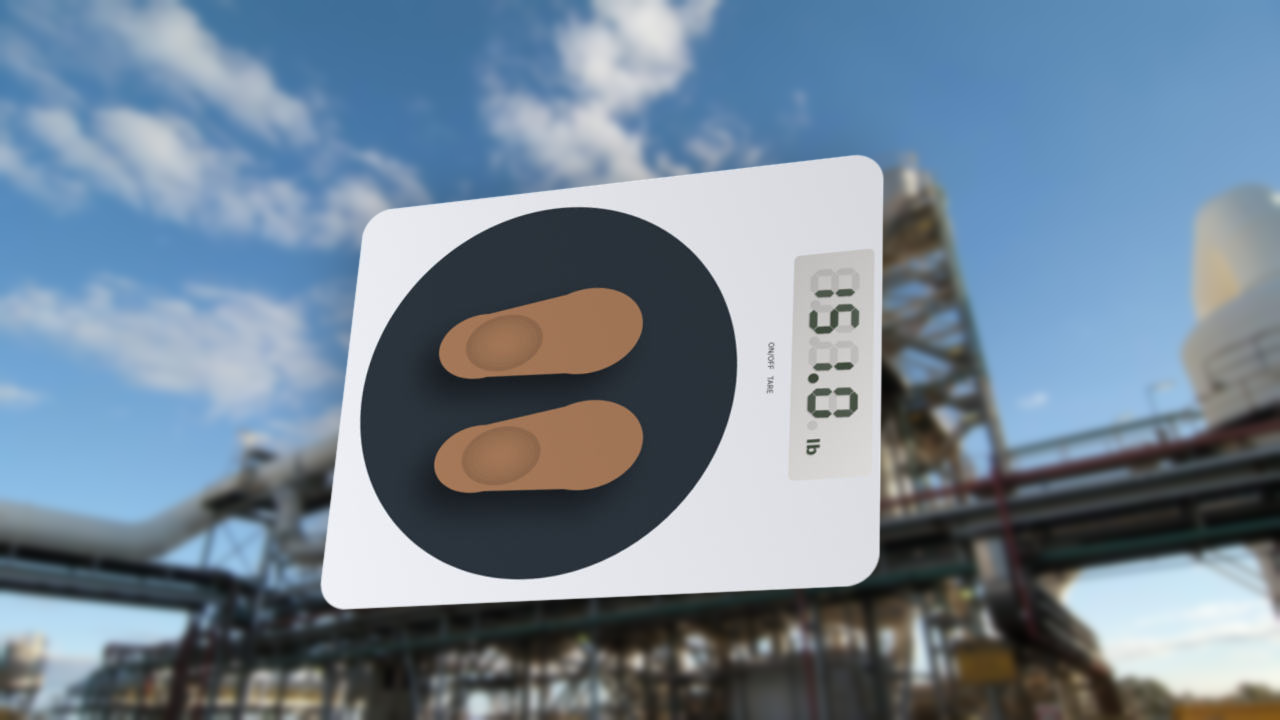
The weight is 151.0 lb
